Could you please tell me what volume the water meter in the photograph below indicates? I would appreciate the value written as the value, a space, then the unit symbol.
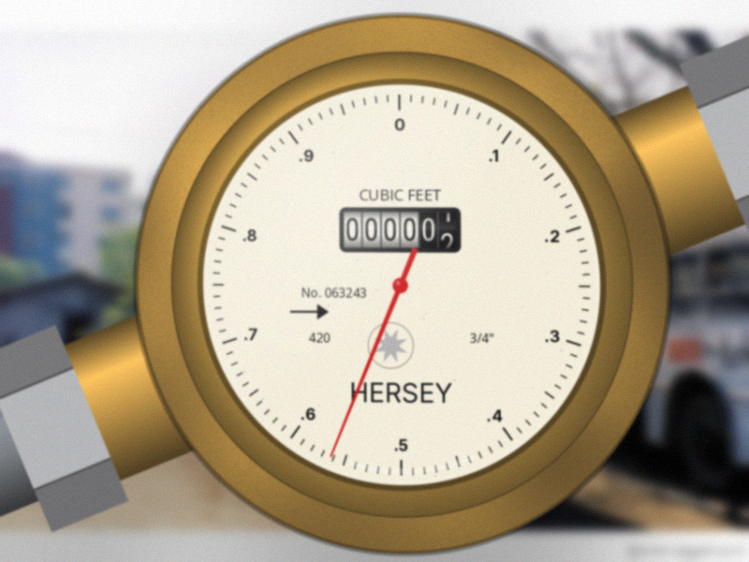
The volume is 1.56 ft³
